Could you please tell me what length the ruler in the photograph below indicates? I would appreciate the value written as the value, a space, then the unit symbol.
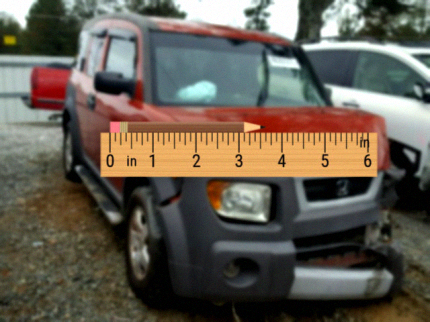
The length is 3.625 in
